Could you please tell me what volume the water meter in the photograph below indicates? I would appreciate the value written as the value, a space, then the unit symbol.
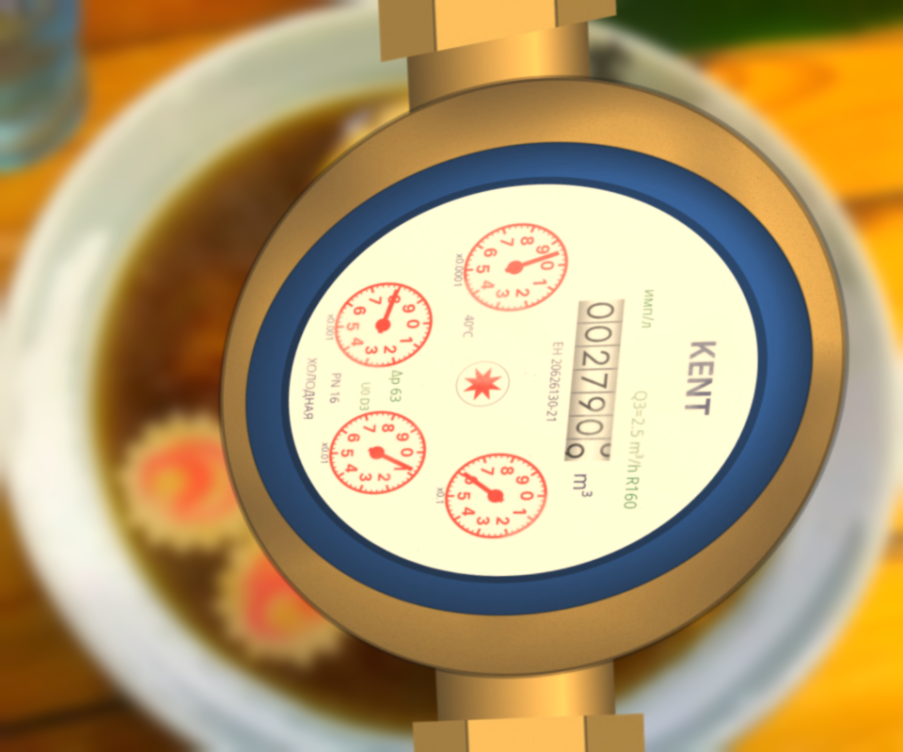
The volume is 27908.6079 m³
